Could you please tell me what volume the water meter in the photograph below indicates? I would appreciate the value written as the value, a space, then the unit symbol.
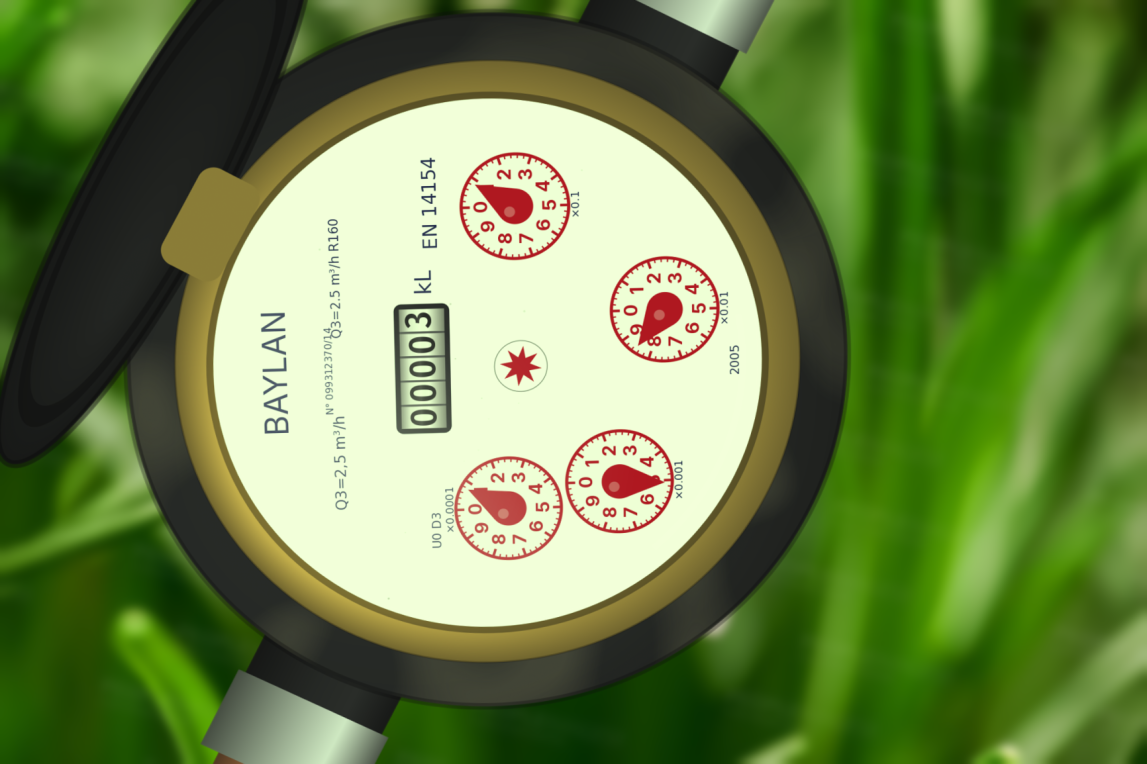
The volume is 3.0850 kL
